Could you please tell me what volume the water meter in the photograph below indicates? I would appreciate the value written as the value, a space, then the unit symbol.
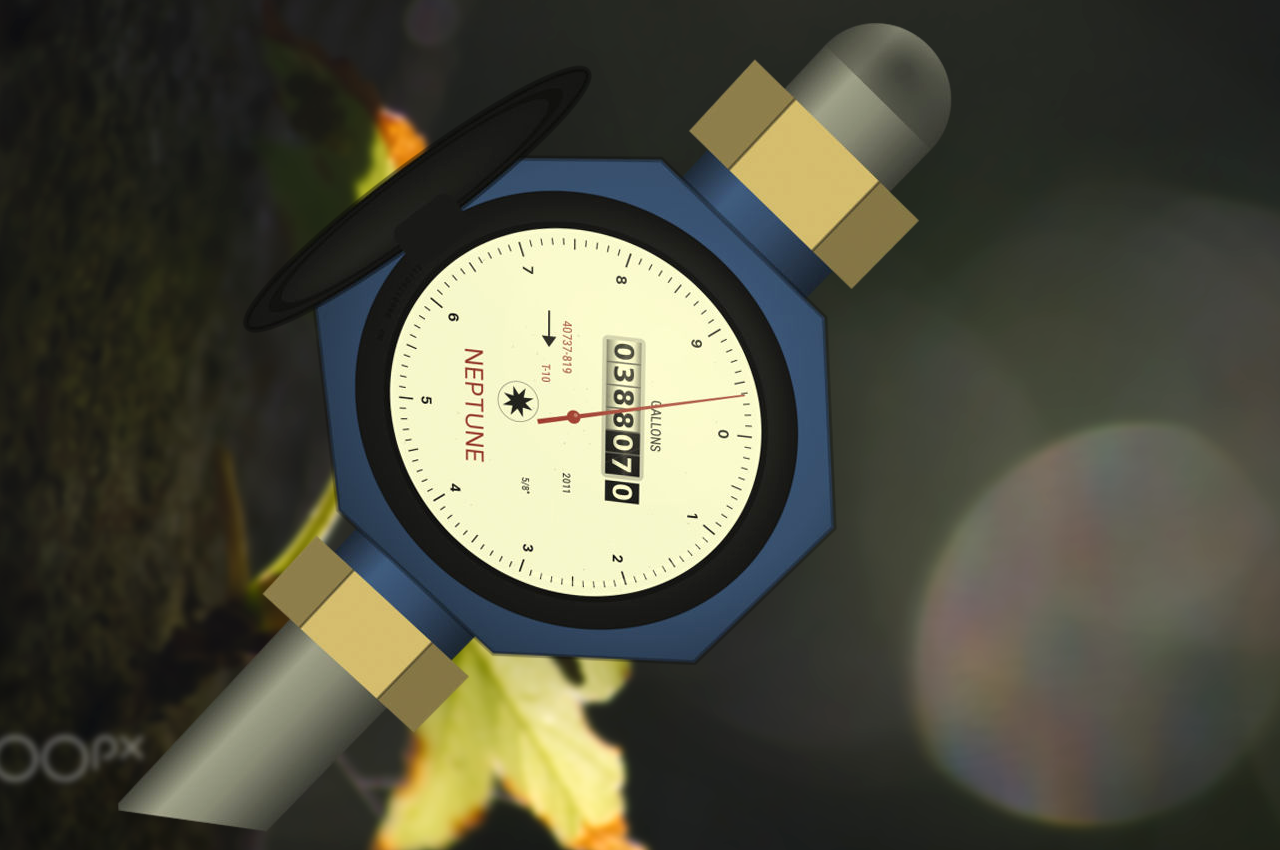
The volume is 388069.6 gal
